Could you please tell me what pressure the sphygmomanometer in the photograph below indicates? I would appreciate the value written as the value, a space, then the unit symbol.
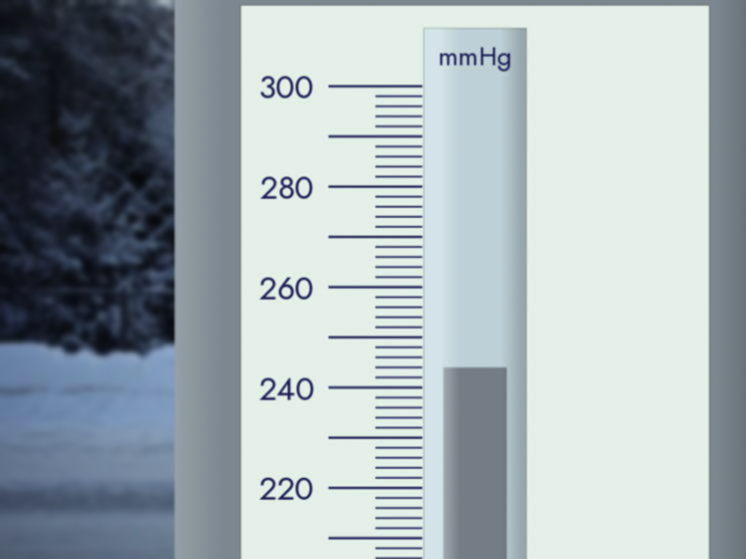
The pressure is 244 mmHg
